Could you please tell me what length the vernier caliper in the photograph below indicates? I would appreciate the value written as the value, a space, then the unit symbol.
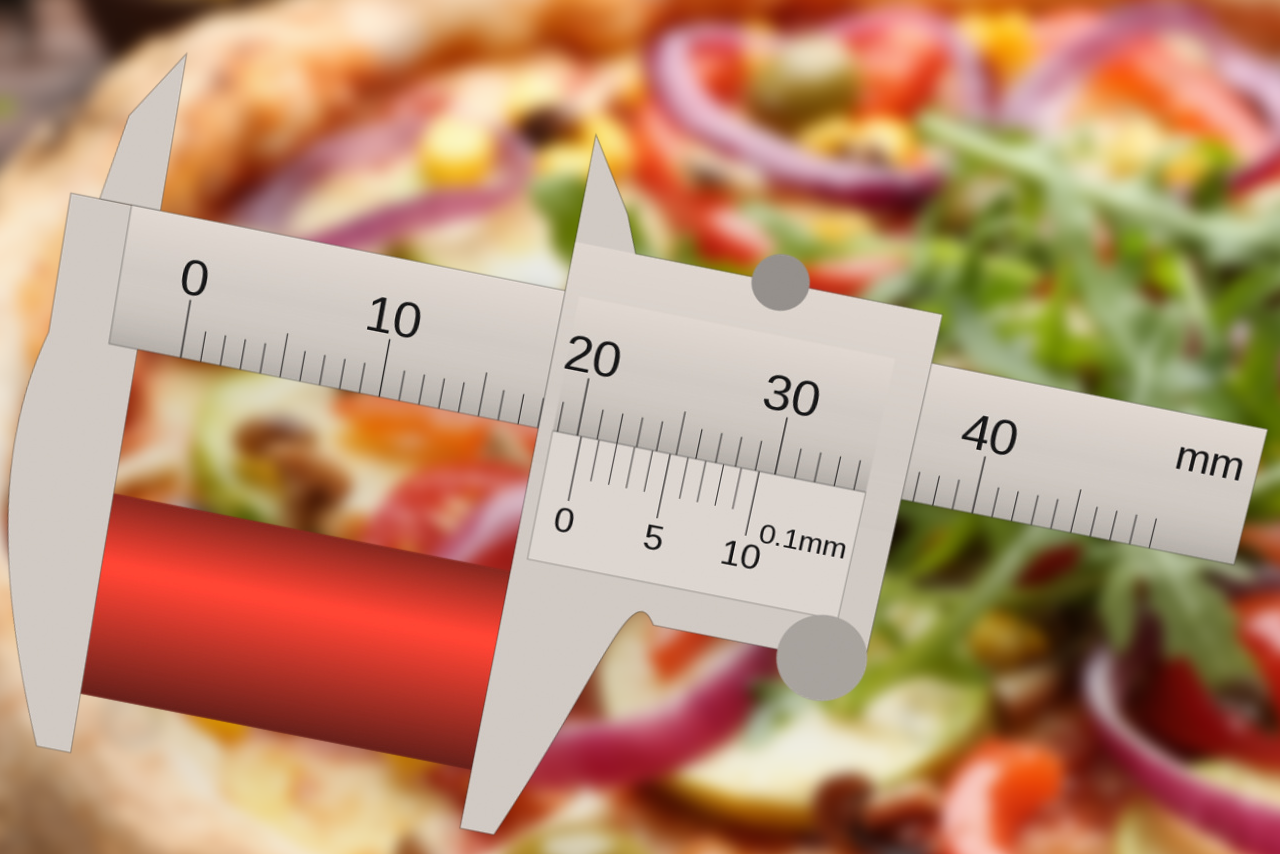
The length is 20.2 mm
